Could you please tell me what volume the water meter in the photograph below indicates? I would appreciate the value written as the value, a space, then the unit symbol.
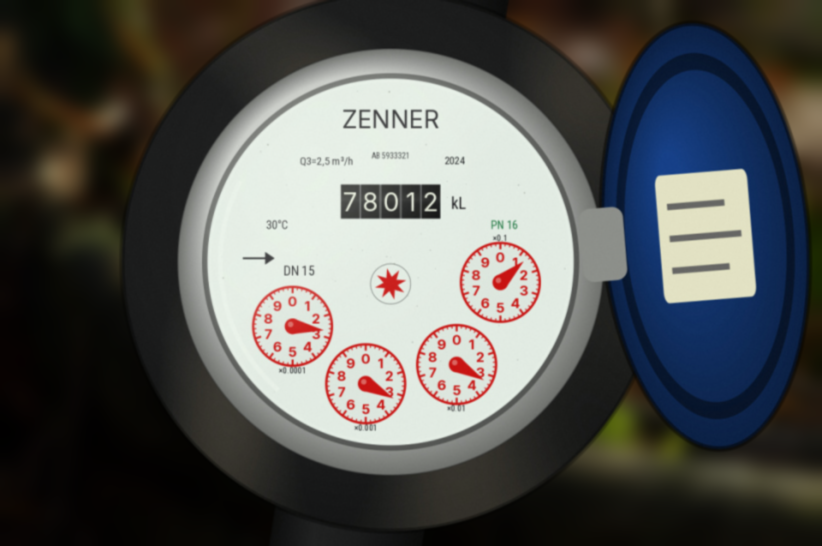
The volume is 78012.1332 kL
